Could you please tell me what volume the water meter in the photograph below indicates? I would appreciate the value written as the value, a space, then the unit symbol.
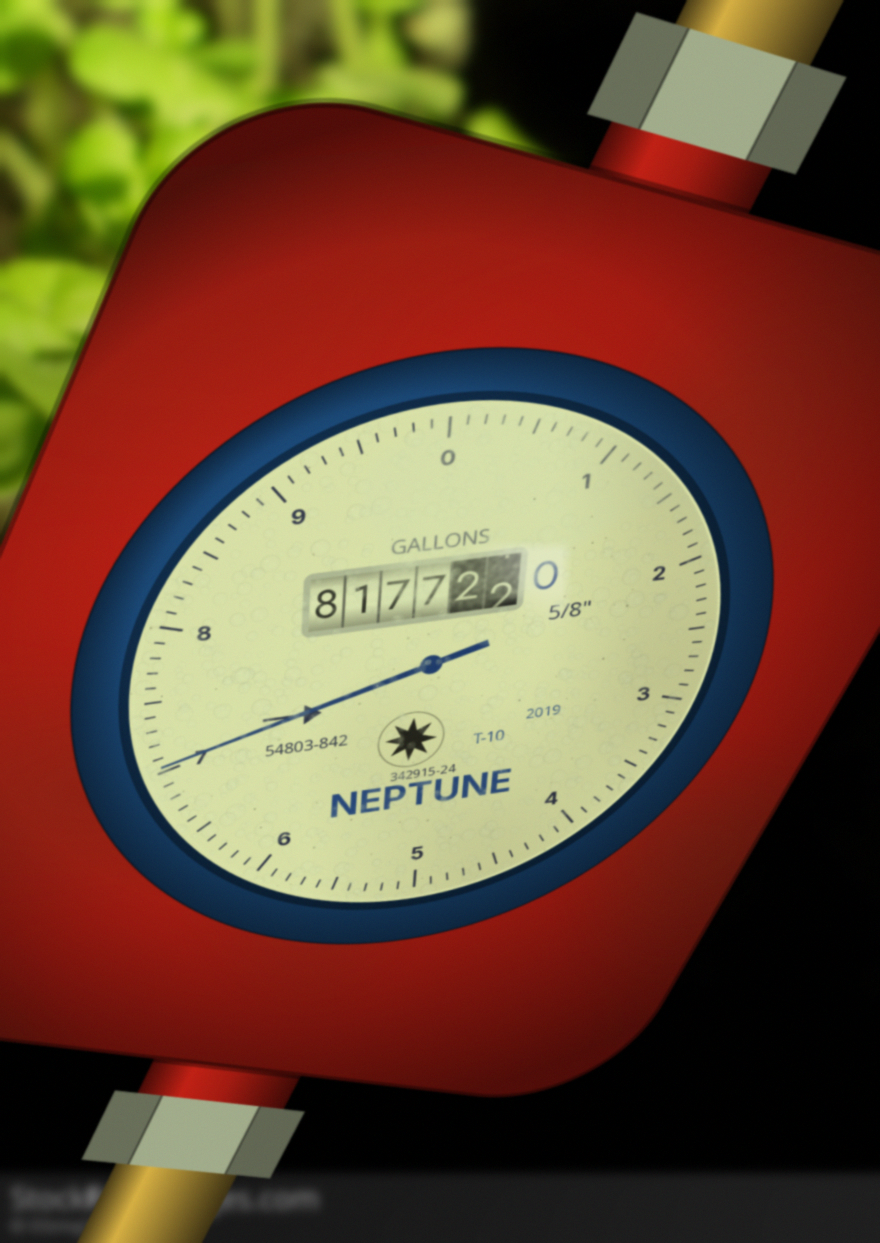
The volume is 8177217.0 gal
